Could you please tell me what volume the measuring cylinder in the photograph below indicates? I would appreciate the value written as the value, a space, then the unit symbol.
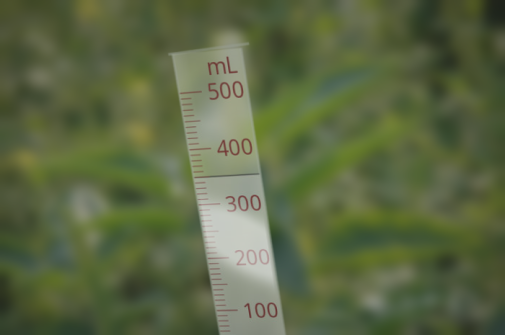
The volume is 350 mL
